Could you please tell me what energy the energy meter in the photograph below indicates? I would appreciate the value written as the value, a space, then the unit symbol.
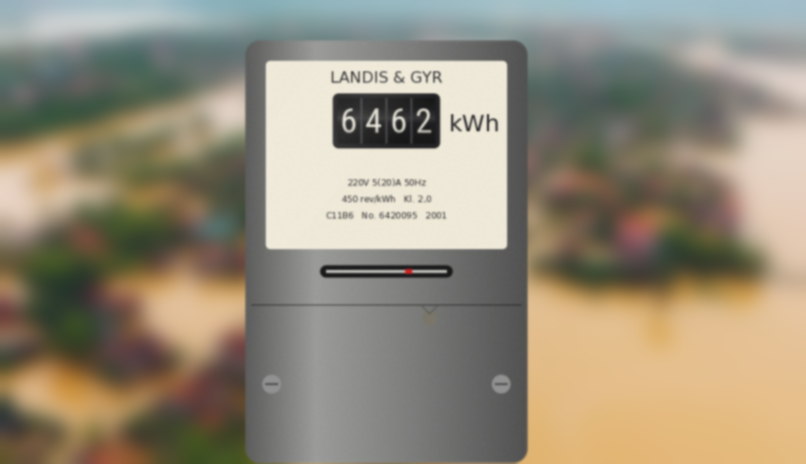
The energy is 6462 kWh
